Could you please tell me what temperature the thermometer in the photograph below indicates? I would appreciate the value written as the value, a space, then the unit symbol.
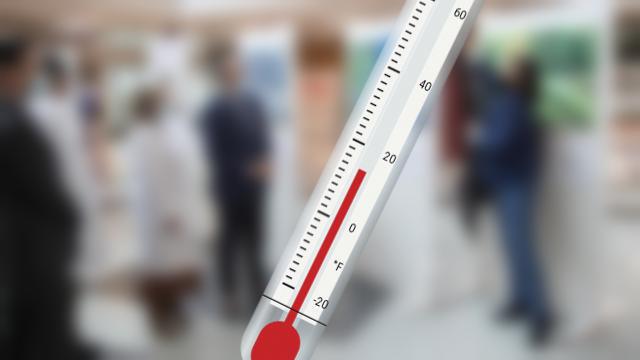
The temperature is 14 °F
